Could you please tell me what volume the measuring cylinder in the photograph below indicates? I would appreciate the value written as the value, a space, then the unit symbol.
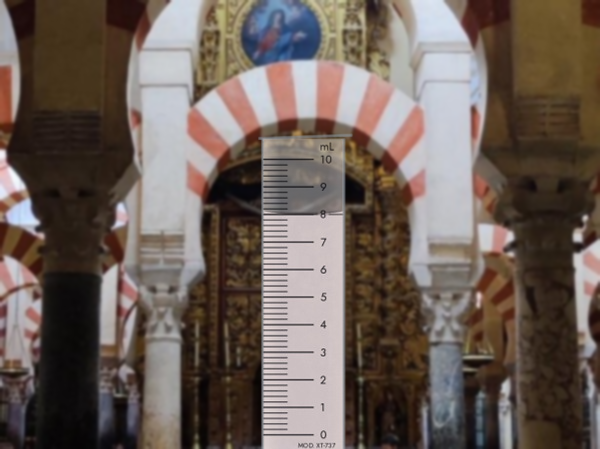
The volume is 8 mL
